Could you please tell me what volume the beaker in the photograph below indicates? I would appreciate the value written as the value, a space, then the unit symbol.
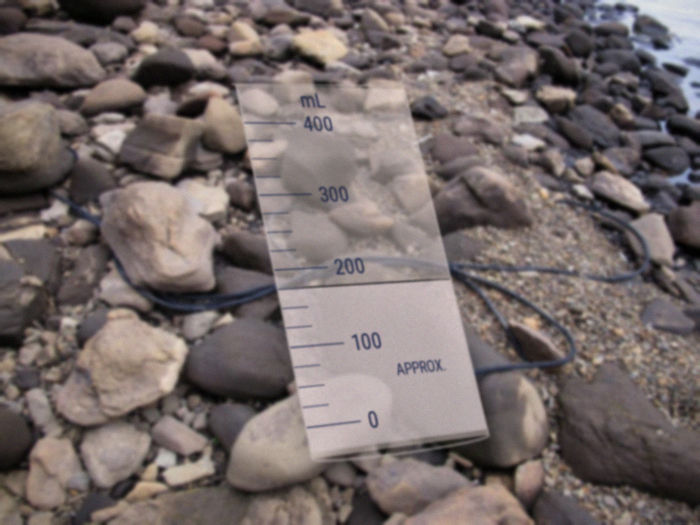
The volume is 175 mL
